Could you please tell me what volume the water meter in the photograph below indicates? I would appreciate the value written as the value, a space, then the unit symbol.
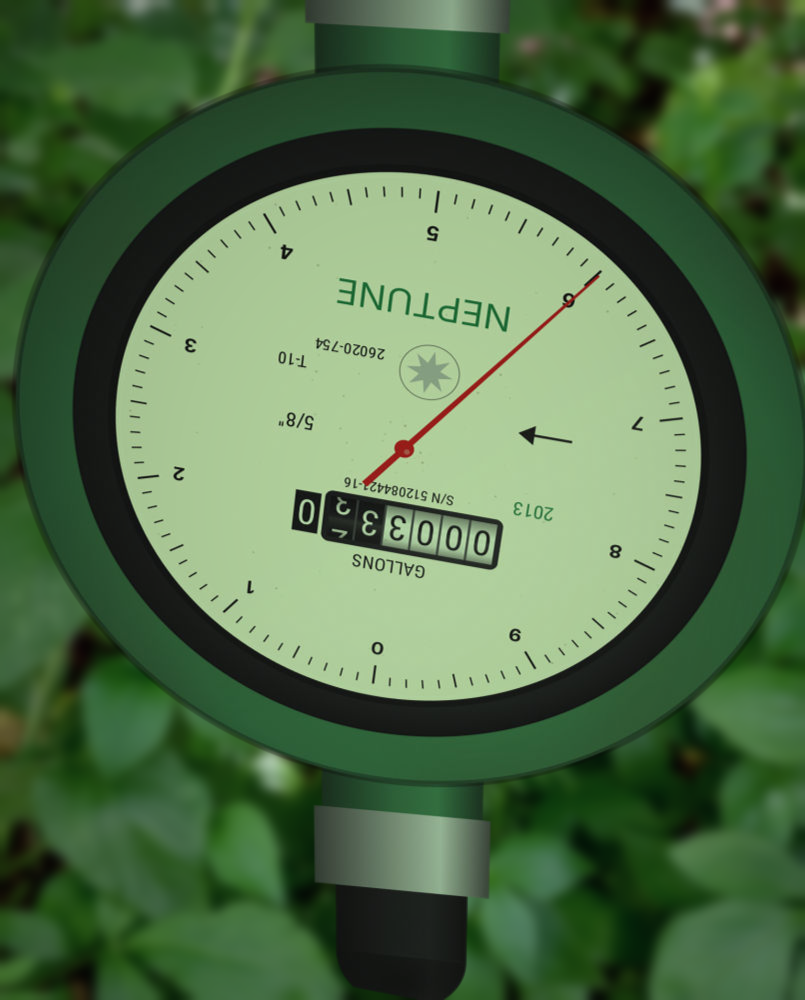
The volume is 3326.0 gal
